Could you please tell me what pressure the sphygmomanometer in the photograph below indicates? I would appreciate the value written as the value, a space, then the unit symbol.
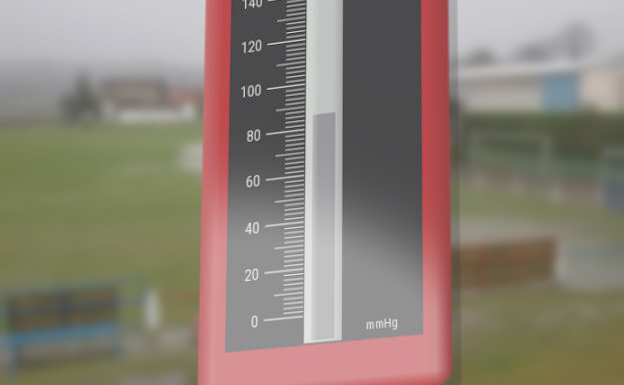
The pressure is 86 mmHg
